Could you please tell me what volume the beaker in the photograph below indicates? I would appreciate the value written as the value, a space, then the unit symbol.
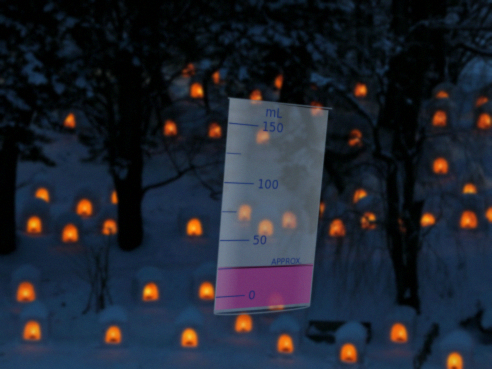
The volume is 25 mL
